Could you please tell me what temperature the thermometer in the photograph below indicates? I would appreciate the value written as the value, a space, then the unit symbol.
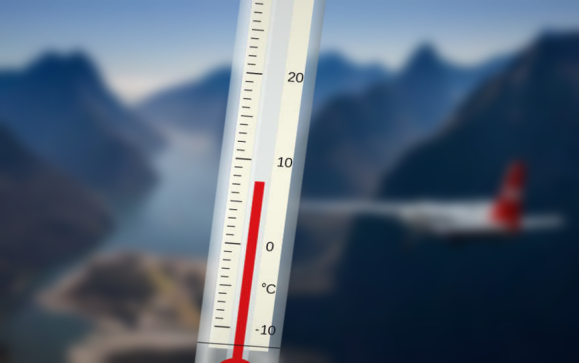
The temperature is 7.5 °C
